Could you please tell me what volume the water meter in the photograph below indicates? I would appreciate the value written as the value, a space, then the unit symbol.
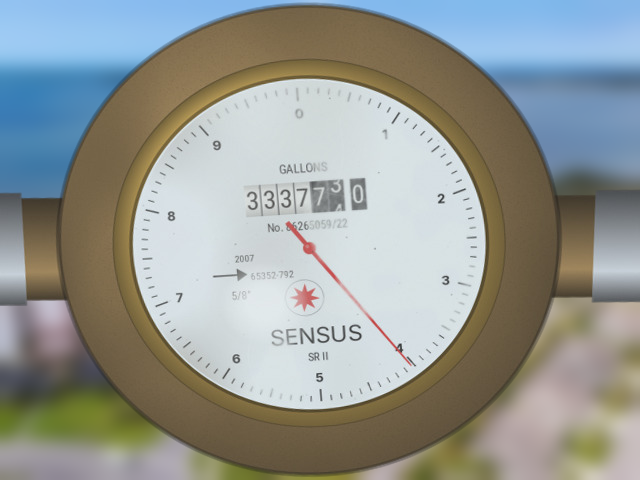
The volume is 3337734.0 gal
